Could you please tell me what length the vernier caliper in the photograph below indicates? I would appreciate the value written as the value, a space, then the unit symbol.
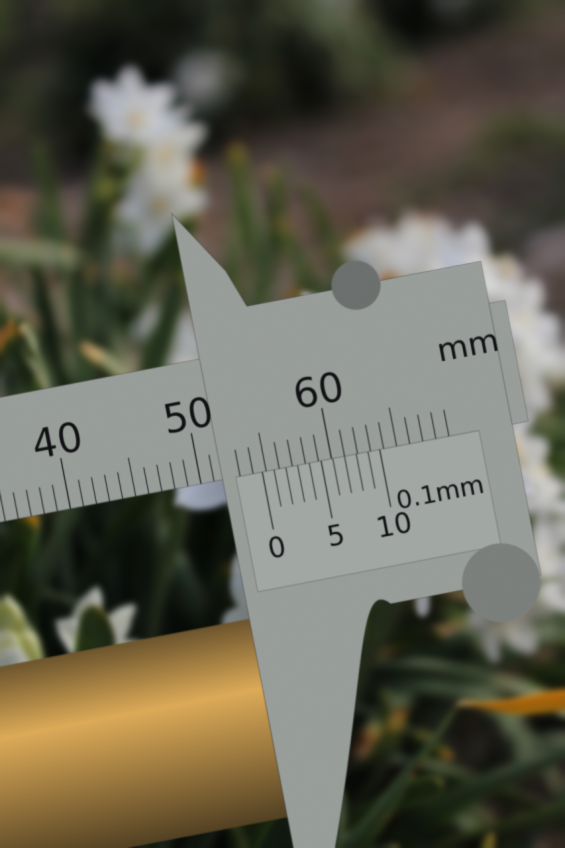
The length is 54.7 mm
